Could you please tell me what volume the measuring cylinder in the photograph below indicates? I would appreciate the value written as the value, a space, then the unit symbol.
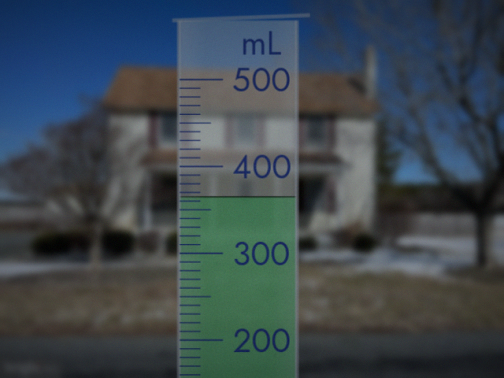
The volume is 365 mL
